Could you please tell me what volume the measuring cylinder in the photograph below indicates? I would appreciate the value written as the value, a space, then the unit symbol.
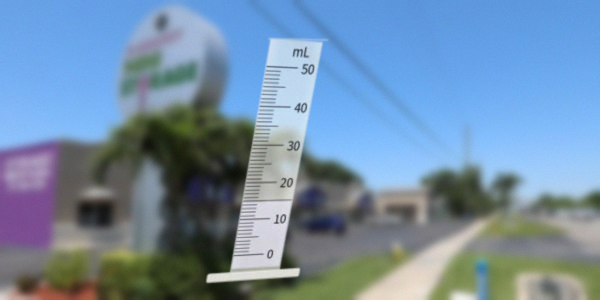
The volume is 15 mL
